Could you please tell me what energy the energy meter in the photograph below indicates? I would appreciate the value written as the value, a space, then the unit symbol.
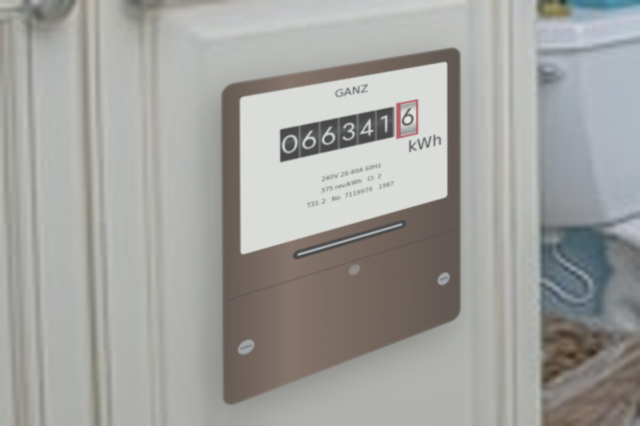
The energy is 66341.6 kWh
